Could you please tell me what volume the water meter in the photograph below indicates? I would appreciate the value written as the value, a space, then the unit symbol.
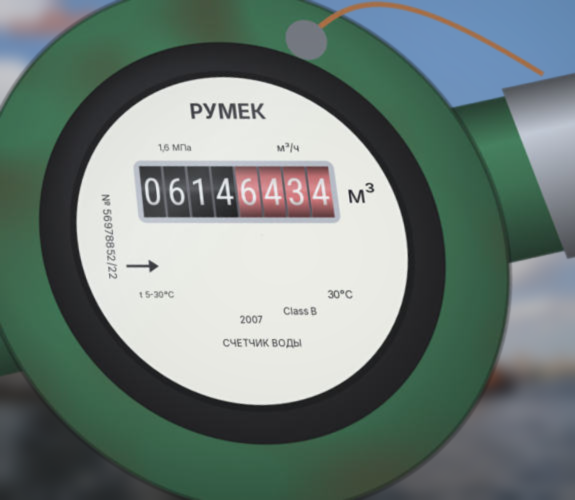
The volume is 614.6434 m³
